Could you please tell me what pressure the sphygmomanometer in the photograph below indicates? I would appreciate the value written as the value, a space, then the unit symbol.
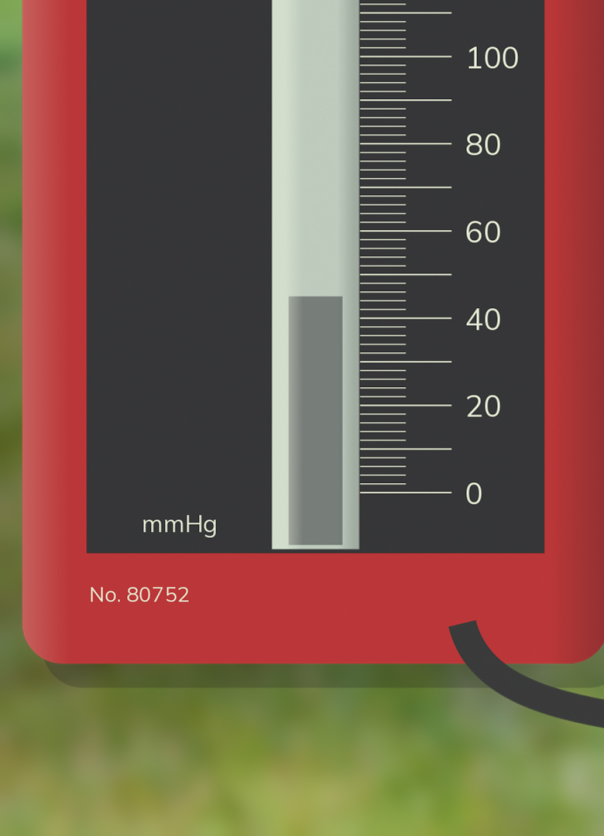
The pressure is 45 mmHg
